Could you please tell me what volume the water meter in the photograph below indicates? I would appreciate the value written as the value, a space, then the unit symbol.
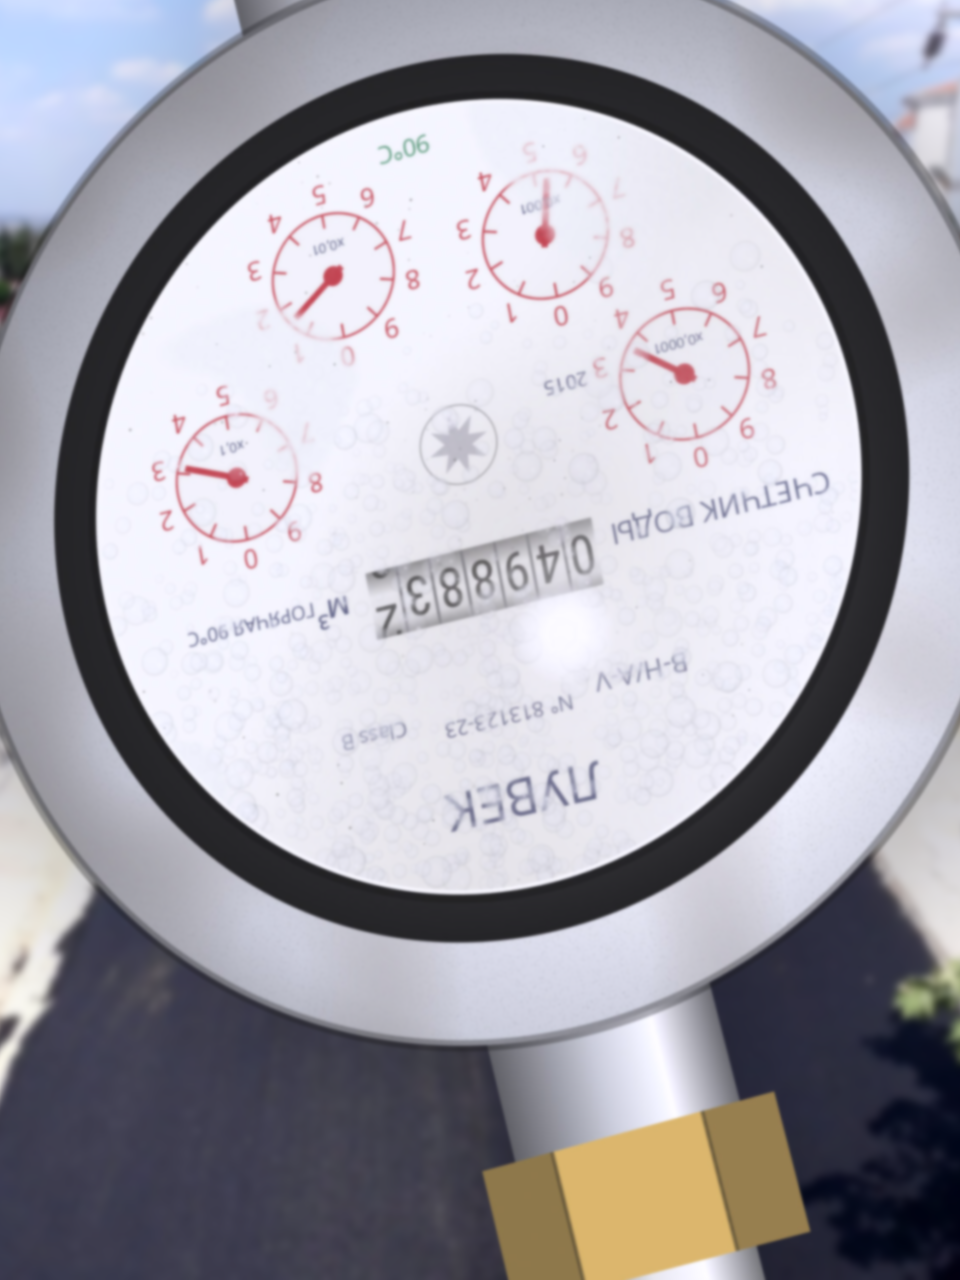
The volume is 498832.3153 m³
